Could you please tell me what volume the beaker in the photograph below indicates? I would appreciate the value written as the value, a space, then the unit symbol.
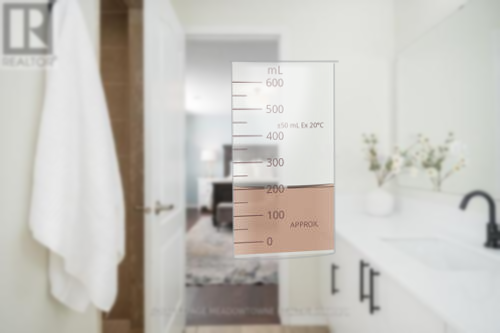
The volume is 200 mL
